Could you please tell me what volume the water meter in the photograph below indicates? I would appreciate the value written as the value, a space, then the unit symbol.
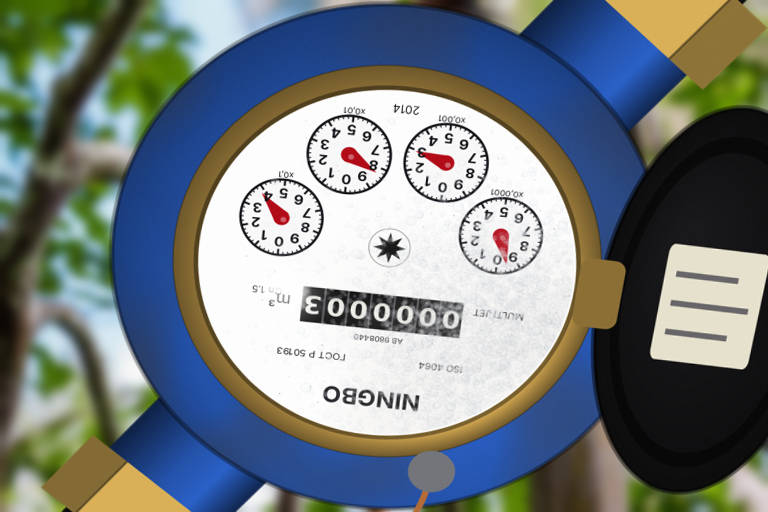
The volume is 3.3829 m³
